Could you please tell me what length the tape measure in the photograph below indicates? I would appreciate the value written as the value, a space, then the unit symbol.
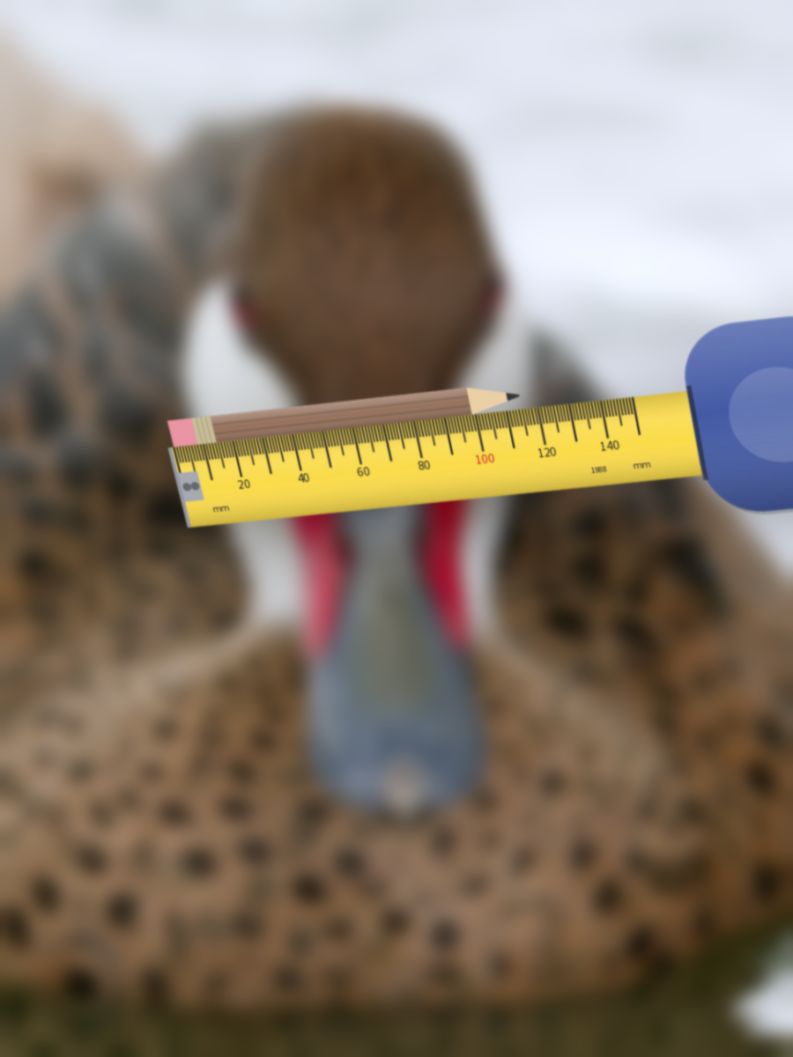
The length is 115 mm
